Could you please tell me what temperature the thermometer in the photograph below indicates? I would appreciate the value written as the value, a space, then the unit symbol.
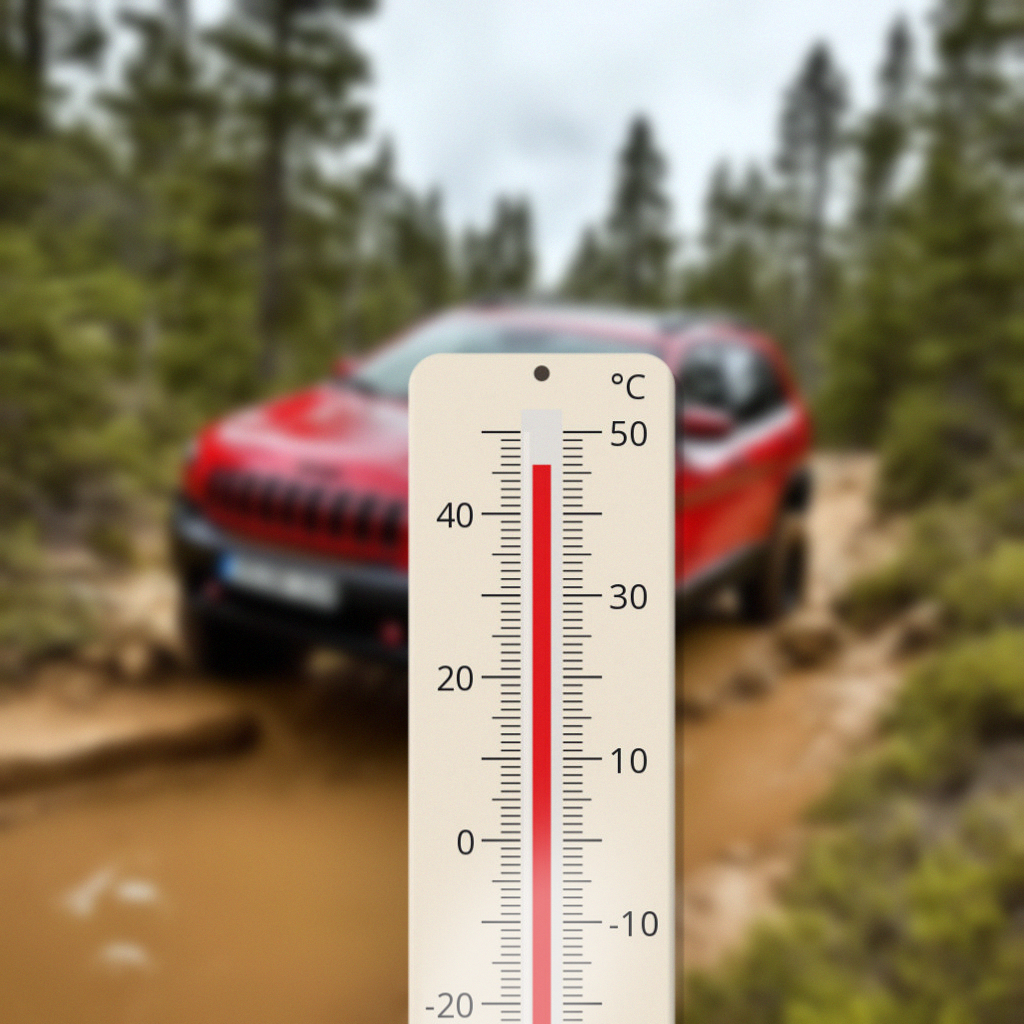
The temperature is 46 °C
